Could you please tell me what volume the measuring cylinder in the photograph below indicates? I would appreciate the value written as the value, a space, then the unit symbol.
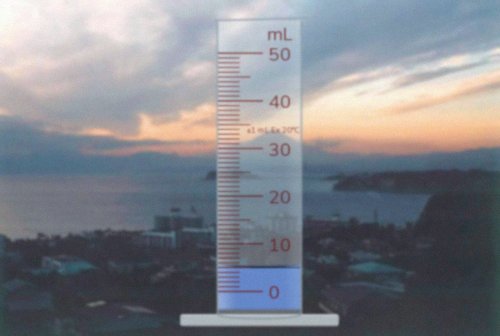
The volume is 5 mL
